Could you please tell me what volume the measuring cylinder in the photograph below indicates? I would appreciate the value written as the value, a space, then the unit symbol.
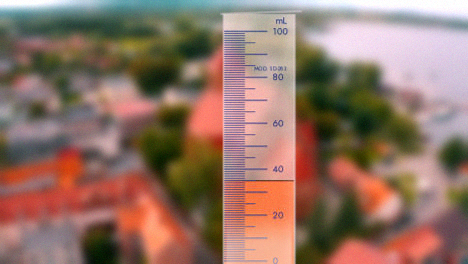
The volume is 35 mL
